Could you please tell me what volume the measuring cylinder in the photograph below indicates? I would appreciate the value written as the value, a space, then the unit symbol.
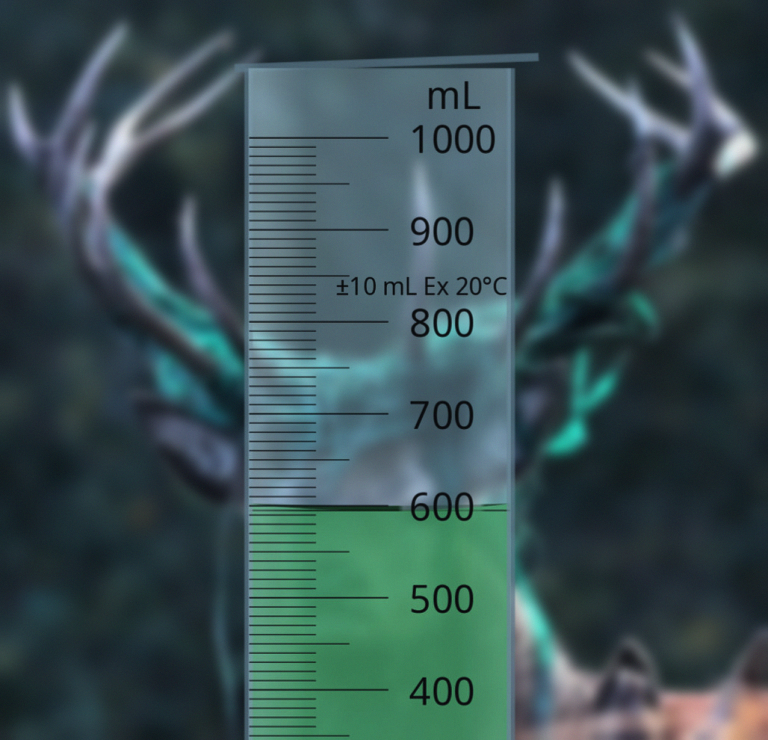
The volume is 595 mL
